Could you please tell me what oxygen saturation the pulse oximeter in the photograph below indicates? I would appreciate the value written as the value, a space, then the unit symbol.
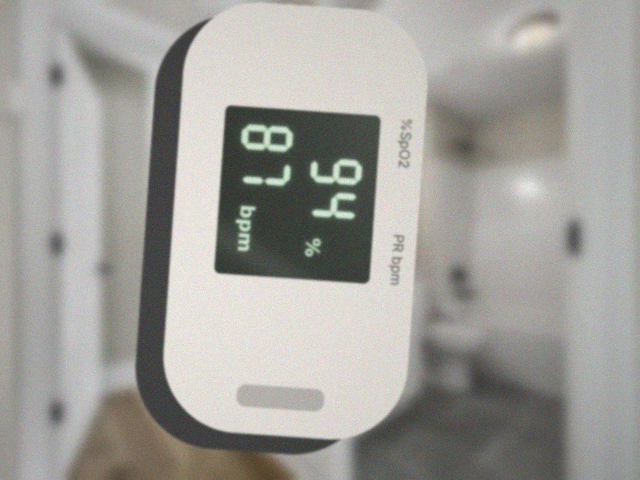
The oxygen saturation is 94 %
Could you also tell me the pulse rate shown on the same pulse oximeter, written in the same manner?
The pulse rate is 87 bpm
